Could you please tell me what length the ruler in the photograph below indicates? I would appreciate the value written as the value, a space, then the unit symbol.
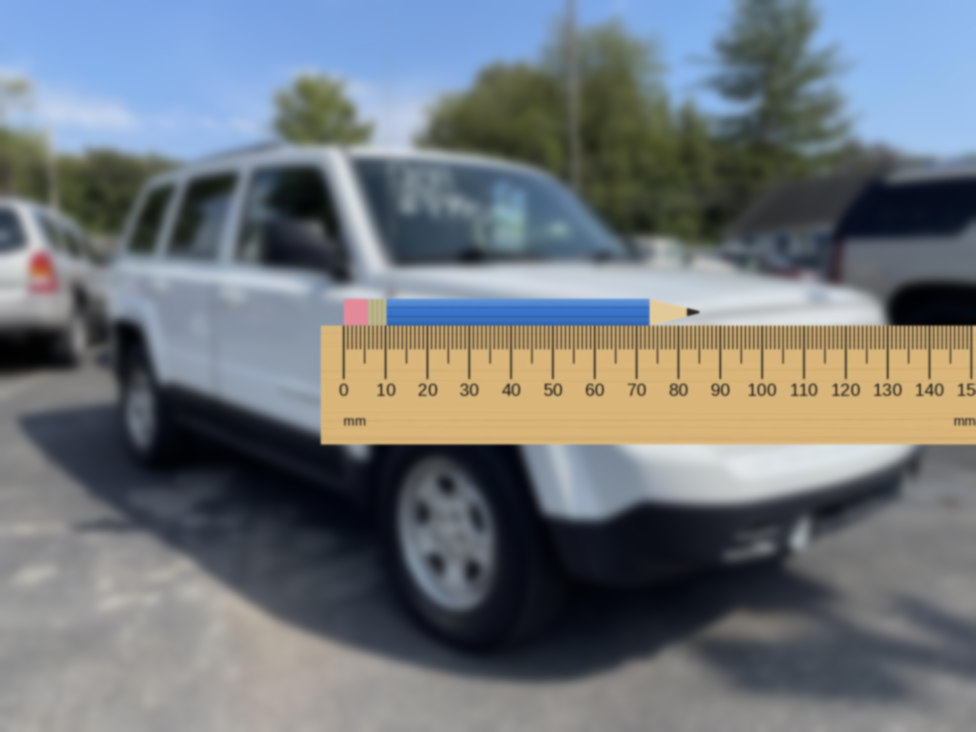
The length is 85 mm
